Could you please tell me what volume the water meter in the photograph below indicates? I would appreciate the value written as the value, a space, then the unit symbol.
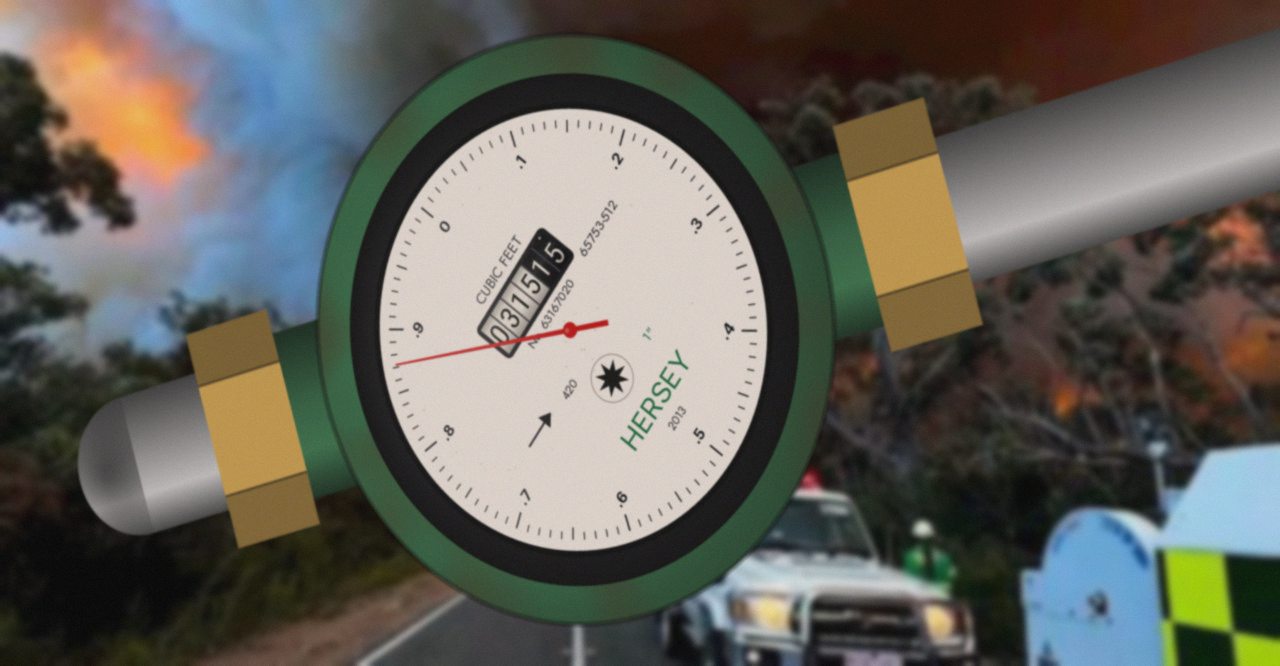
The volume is 31514.87 ft³
